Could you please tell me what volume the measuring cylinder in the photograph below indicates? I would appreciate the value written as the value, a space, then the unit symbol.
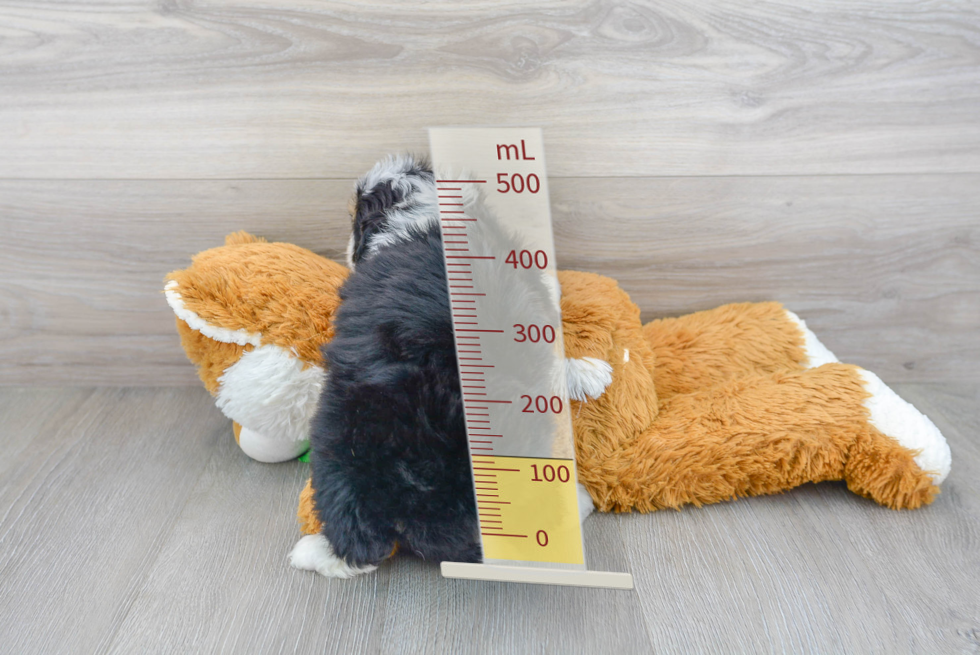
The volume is 120 mL
